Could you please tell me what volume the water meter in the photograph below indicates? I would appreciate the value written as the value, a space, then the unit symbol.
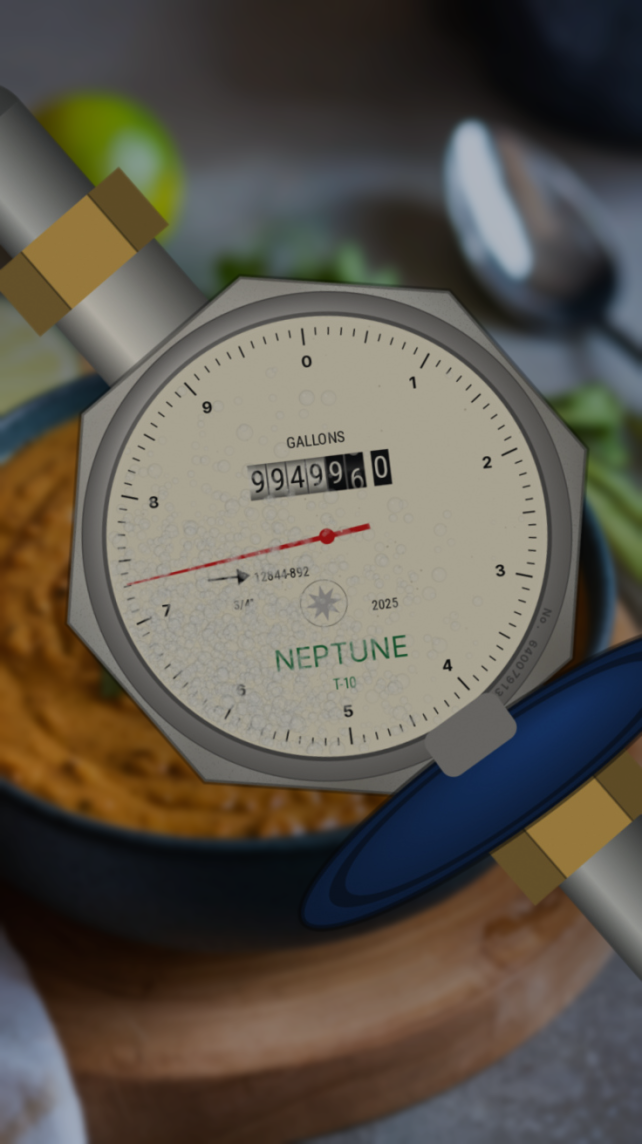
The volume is 9949957.3 gal
